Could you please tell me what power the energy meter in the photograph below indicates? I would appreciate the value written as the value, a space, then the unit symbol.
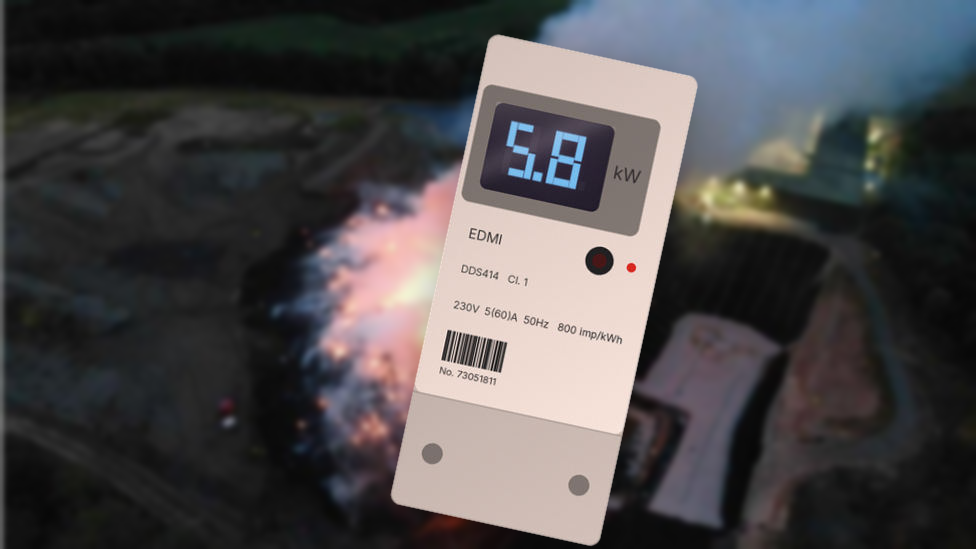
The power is 5.8 kW
